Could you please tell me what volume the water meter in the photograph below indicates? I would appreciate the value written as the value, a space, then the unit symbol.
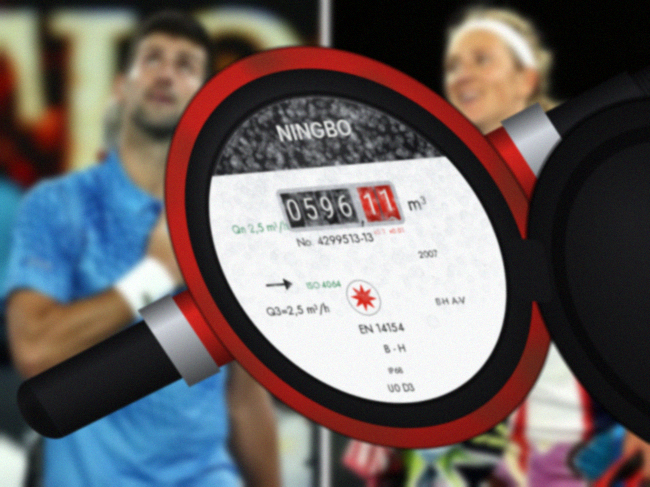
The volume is 596.11 m³
